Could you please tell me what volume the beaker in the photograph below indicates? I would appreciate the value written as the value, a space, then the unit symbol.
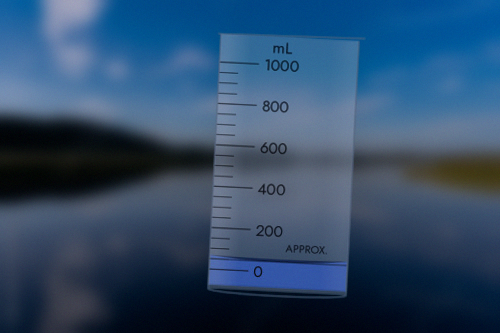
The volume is 50 mL
